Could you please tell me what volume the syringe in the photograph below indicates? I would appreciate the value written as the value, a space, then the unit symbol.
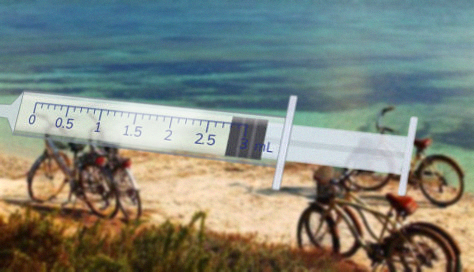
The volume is 2.8 mL
